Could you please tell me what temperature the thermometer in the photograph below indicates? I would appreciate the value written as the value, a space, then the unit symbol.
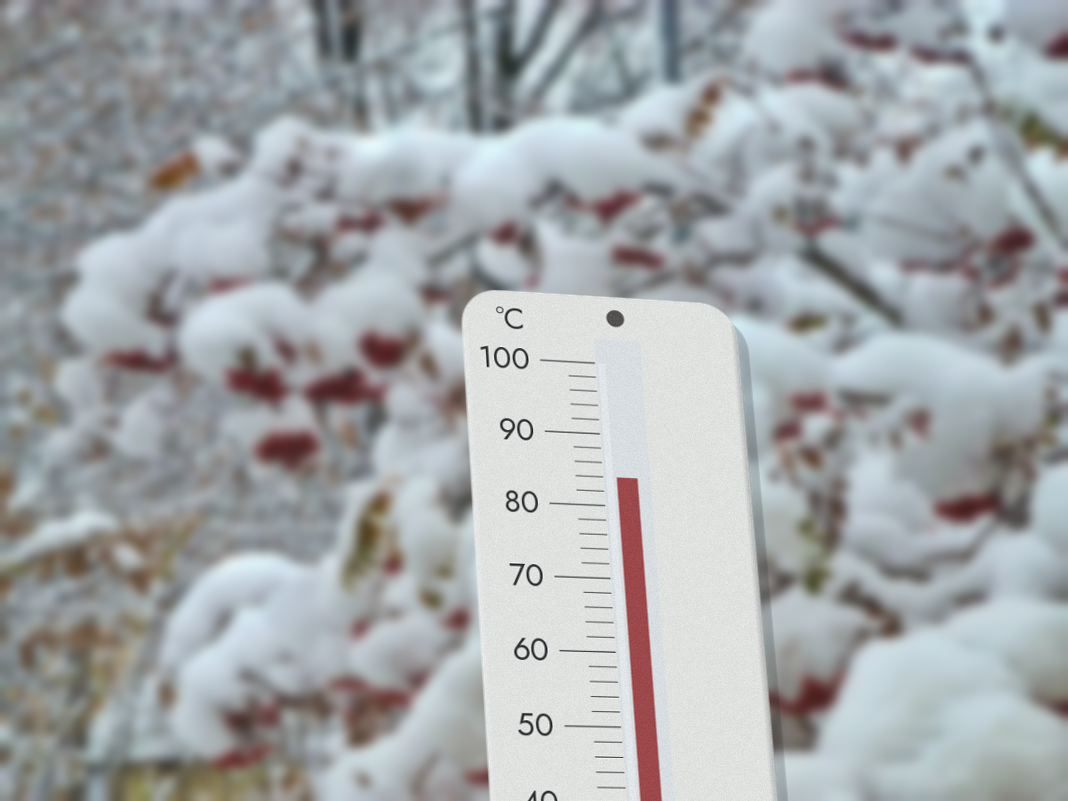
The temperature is 84 °C
